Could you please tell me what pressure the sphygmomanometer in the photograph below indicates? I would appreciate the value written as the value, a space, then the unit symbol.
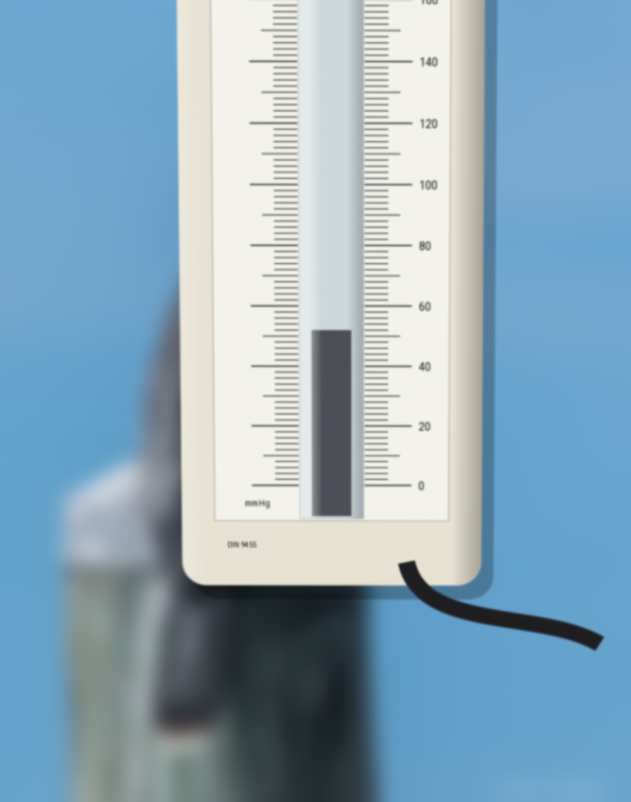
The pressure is 52 mmHg
